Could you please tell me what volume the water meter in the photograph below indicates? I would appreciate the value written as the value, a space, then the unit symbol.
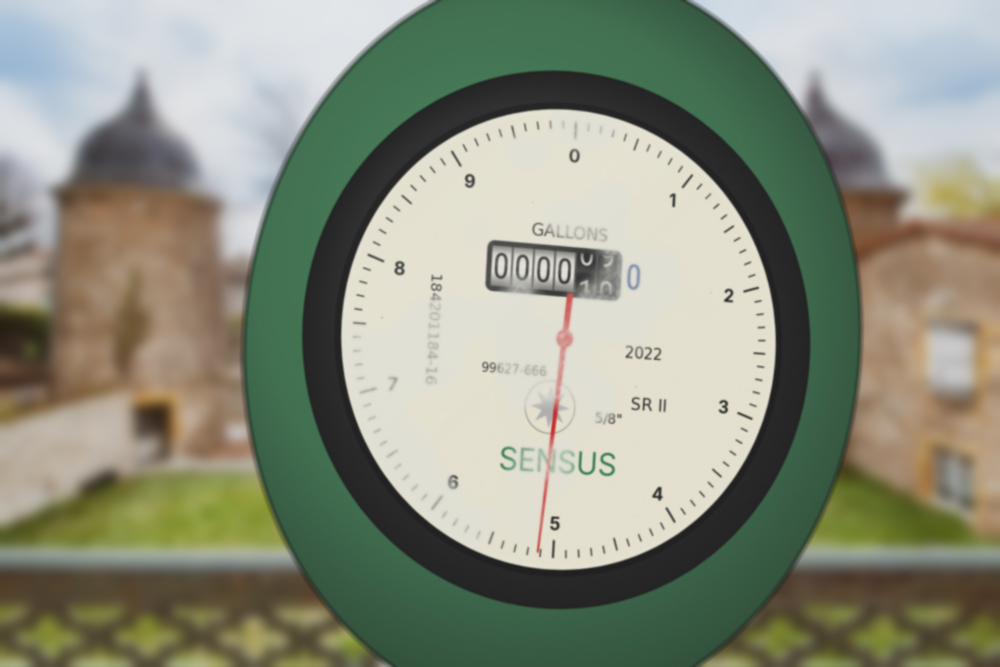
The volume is 95.1 gal
